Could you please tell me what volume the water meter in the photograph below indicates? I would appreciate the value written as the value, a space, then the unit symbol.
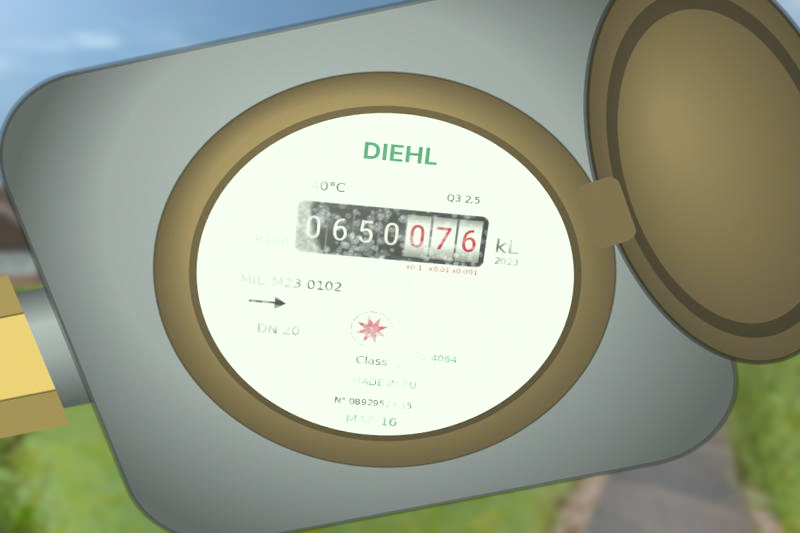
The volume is 650.076 kL
